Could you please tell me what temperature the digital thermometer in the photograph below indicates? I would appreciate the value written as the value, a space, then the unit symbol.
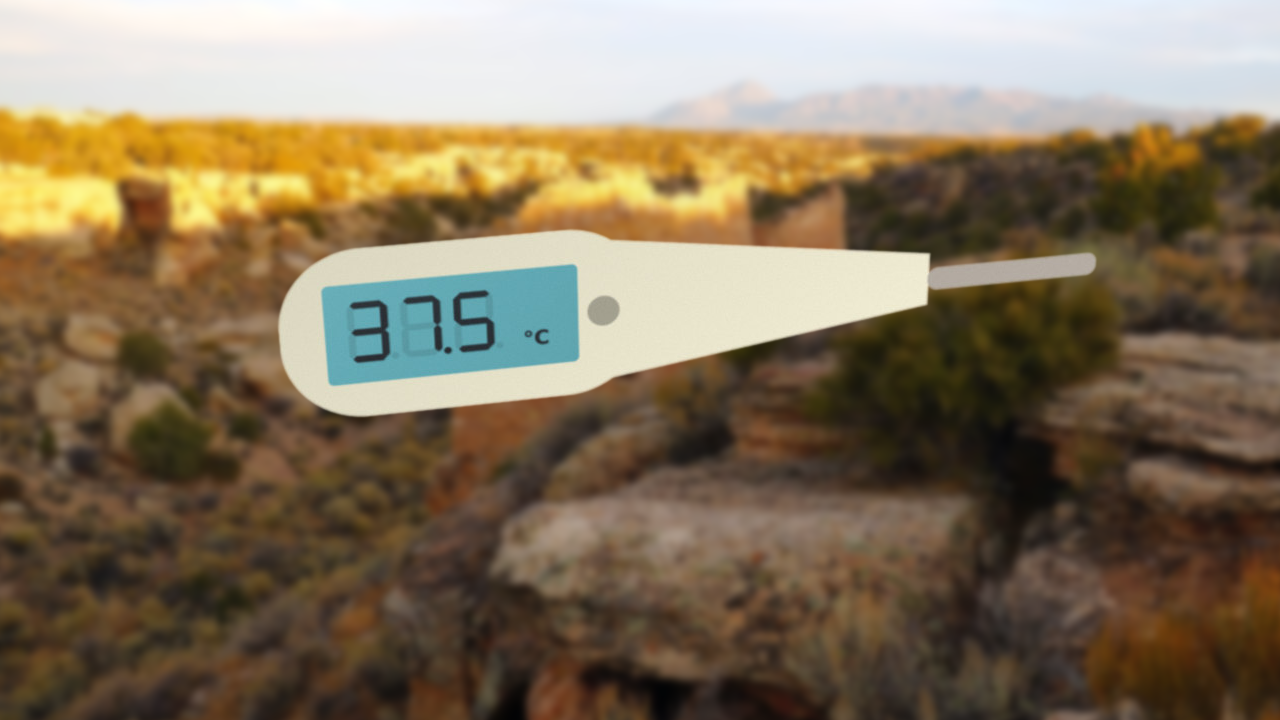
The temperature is 37.5 °C
